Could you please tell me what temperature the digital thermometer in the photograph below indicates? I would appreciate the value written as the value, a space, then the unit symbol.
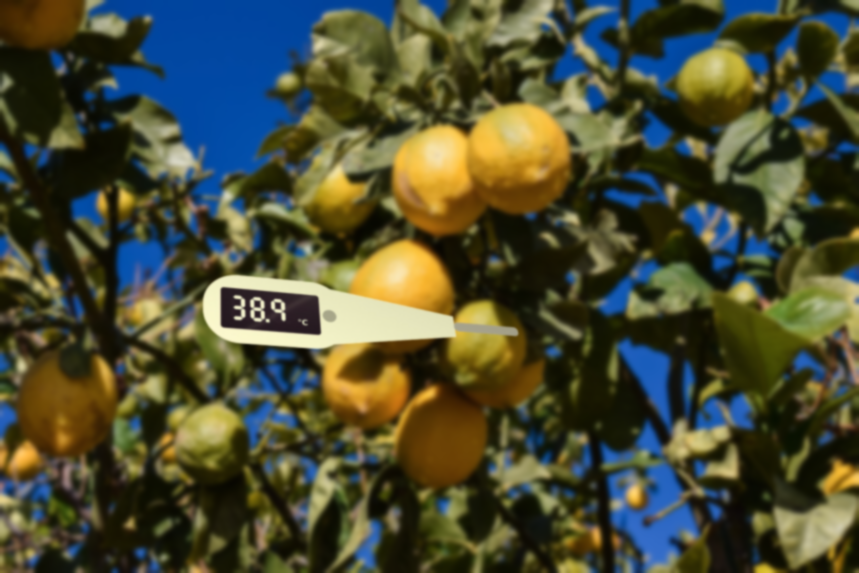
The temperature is 38.9 °C
